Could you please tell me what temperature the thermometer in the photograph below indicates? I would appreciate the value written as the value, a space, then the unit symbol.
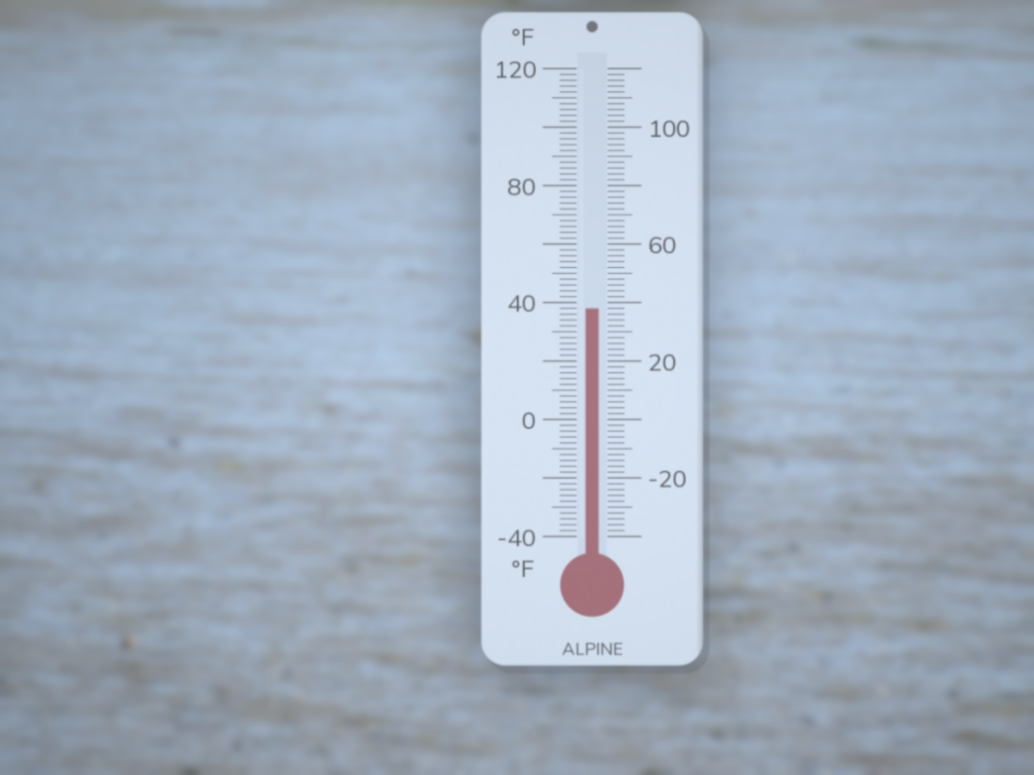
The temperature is 38 °F
